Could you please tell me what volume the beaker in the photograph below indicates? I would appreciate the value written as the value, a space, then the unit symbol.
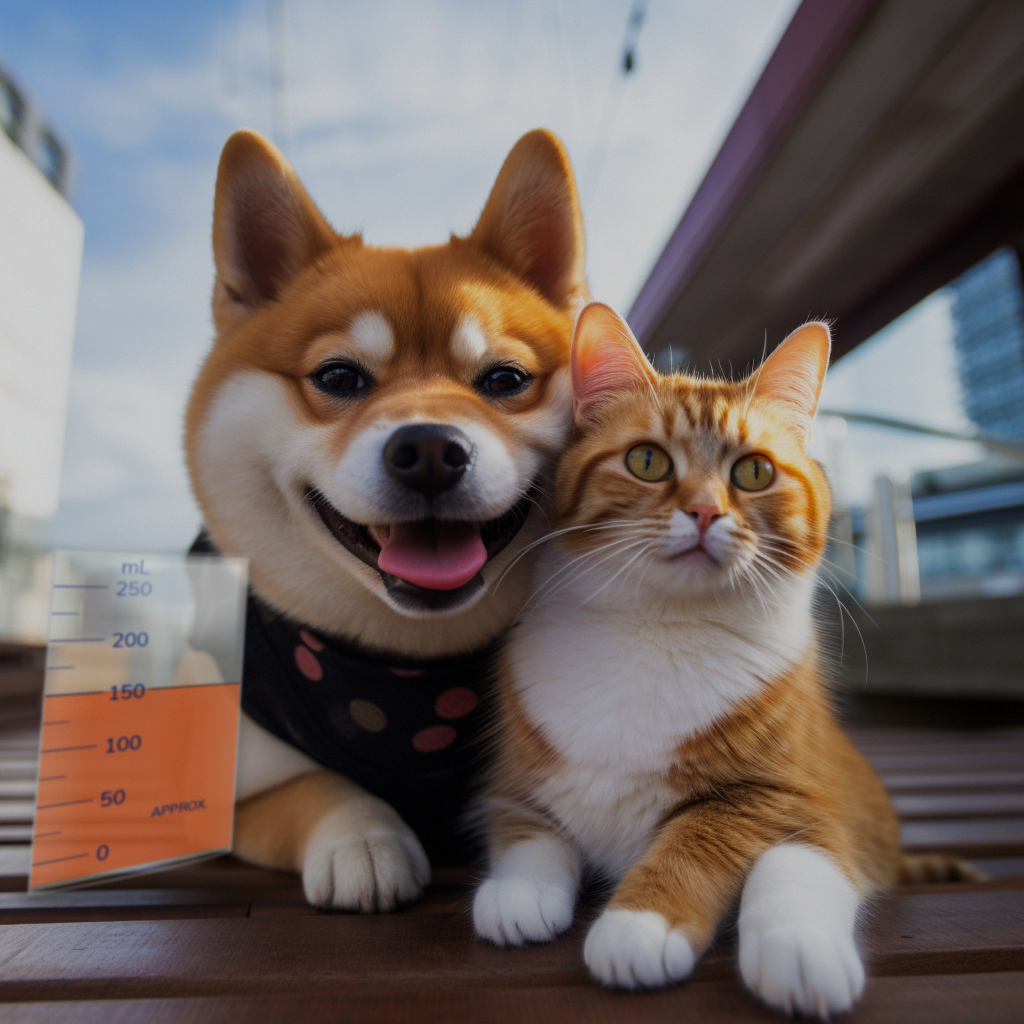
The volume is 150 mL
